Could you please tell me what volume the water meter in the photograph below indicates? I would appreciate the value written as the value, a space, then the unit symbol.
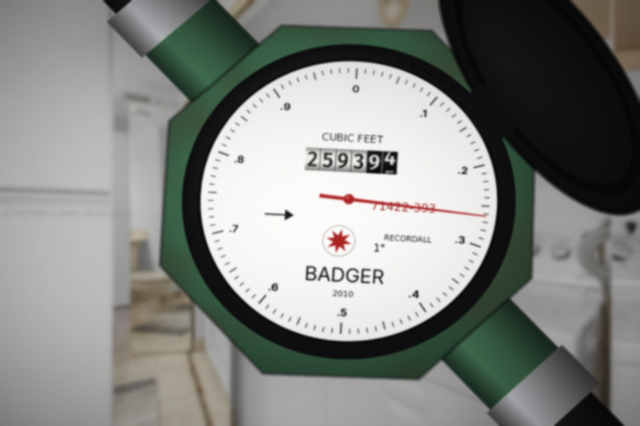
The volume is 259394.26 ft³
